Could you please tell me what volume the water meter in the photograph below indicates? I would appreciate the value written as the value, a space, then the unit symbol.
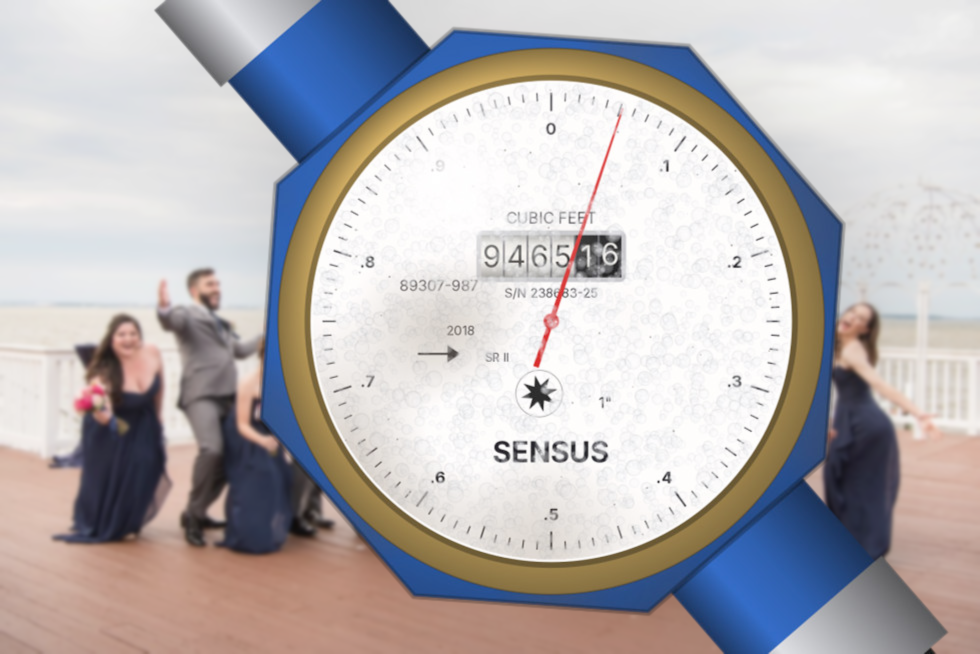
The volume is 946516.05 ft³
